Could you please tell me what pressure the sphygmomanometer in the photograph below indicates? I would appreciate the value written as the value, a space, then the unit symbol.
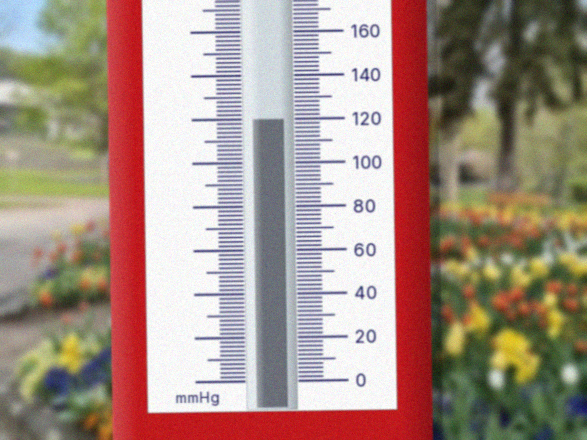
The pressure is 120 mmHg
